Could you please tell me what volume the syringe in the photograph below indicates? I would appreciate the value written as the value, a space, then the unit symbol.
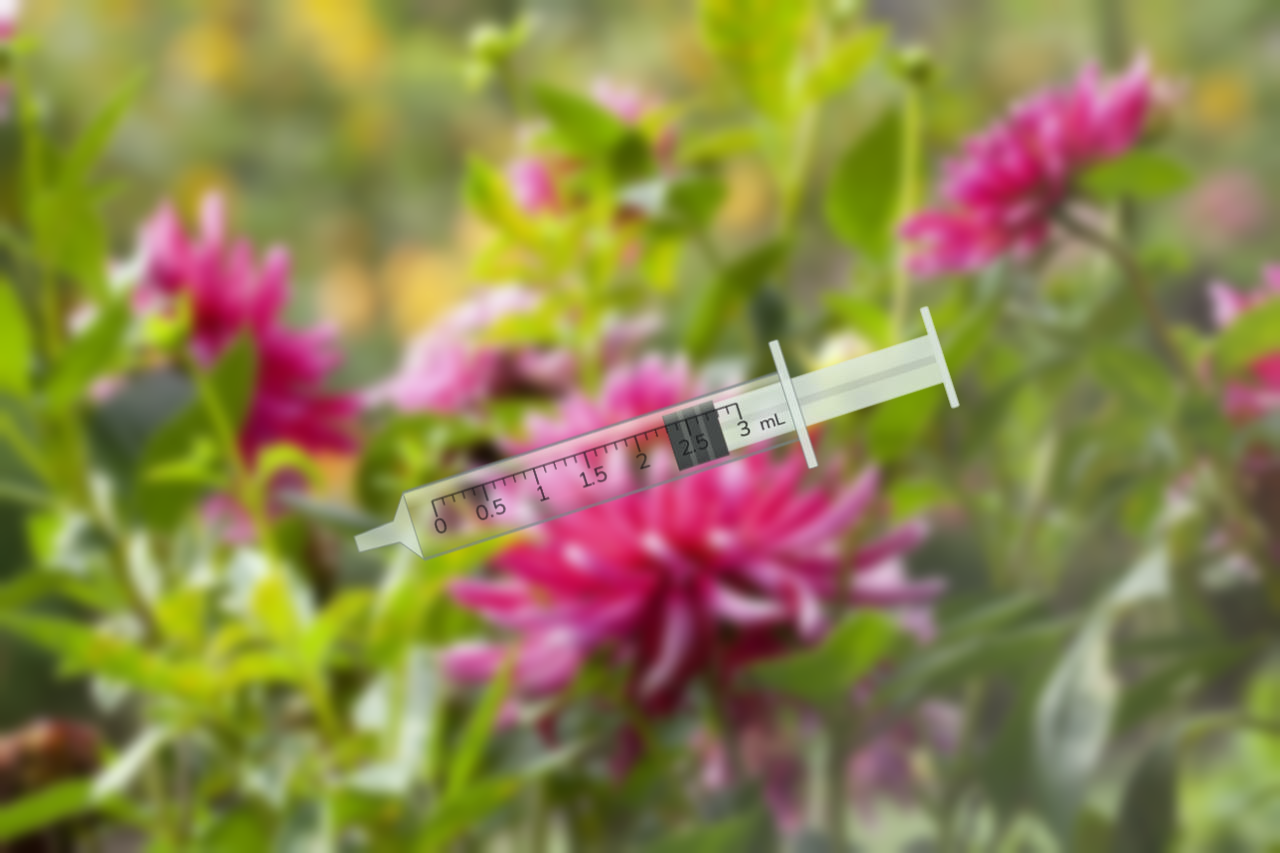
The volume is 2.3 mL
